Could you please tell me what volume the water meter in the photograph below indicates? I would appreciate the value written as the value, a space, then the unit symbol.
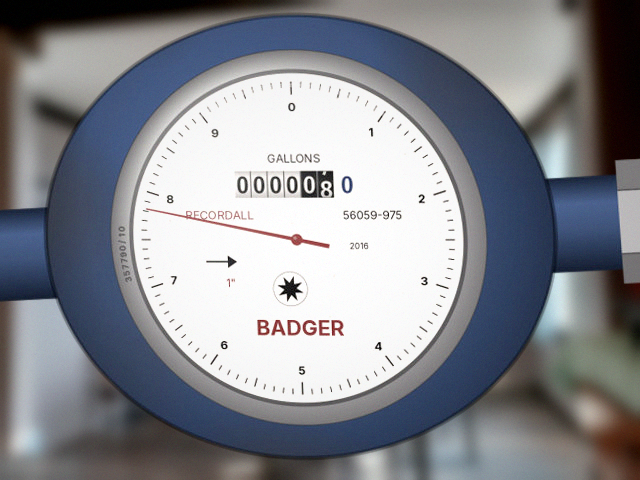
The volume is 77.8 gal
